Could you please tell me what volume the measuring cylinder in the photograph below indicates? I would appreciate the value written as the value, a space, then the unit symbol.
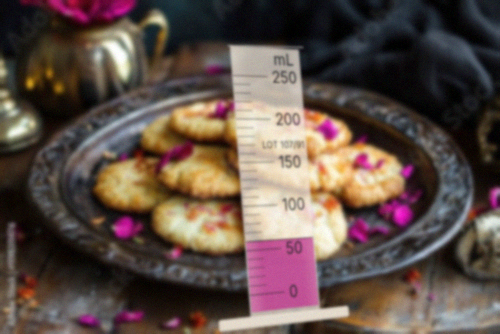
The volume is 60 mL
